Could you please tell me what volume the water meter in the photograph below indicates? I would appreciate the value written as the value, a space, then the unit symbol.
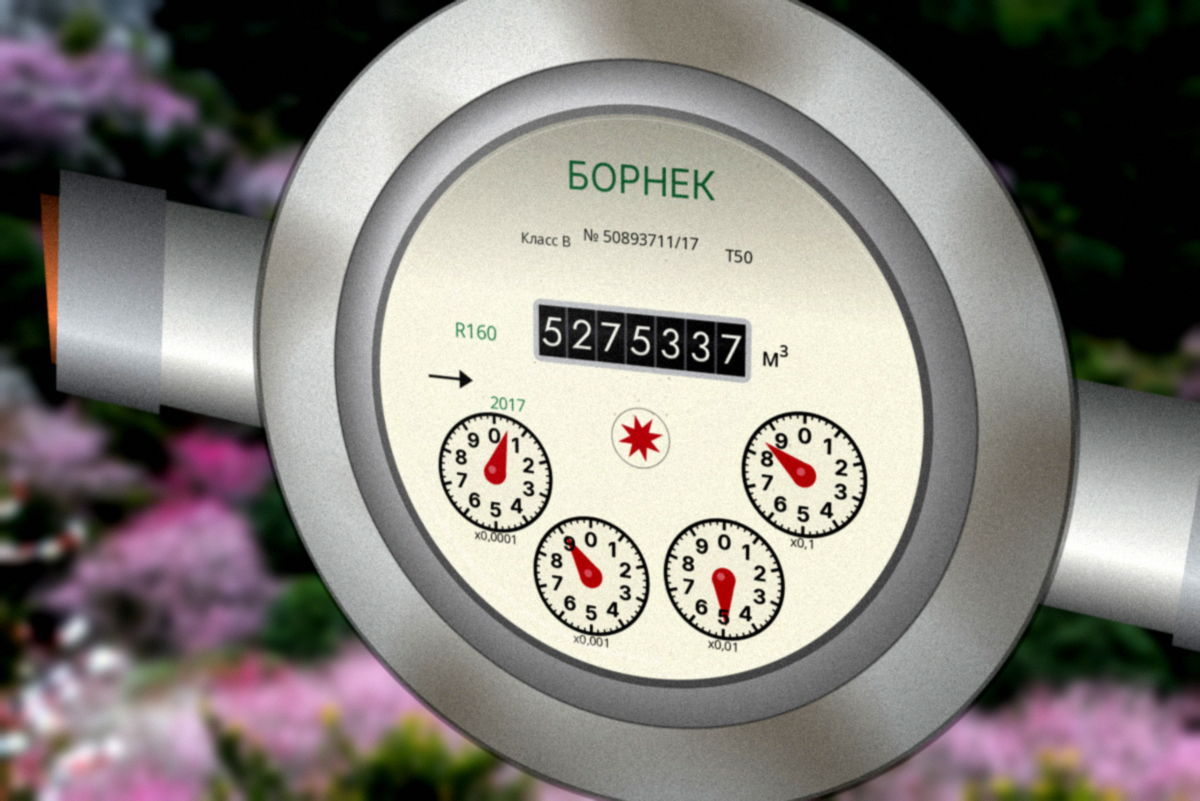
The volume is 5275337.8490 m³
